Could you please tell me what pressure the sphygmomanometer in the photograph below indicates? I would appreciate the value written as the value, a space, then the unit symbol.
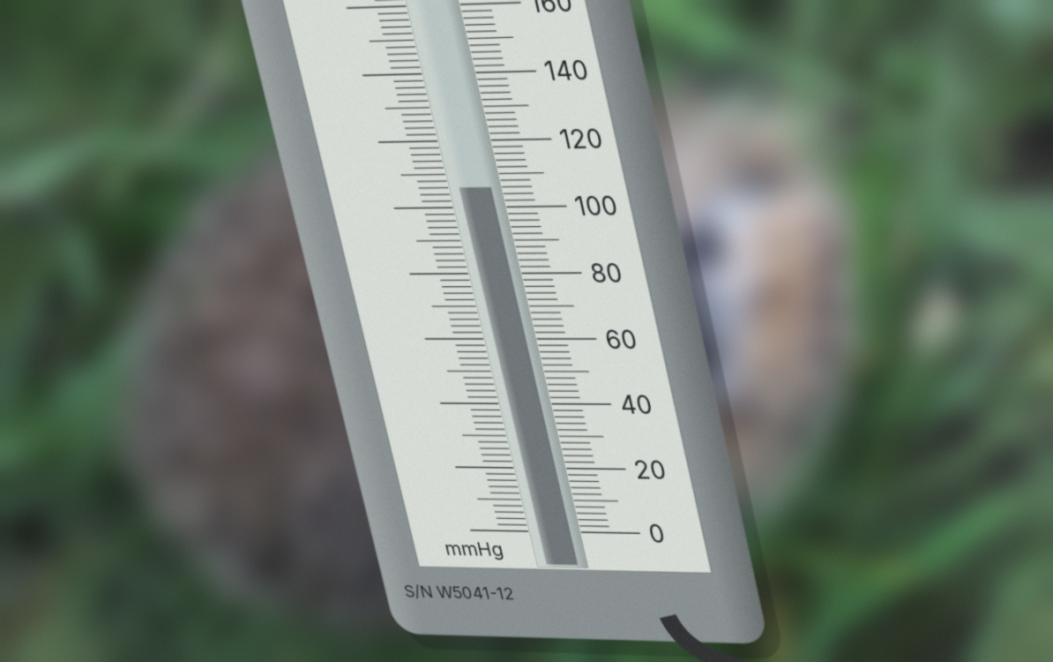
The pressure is 106 mmHg
